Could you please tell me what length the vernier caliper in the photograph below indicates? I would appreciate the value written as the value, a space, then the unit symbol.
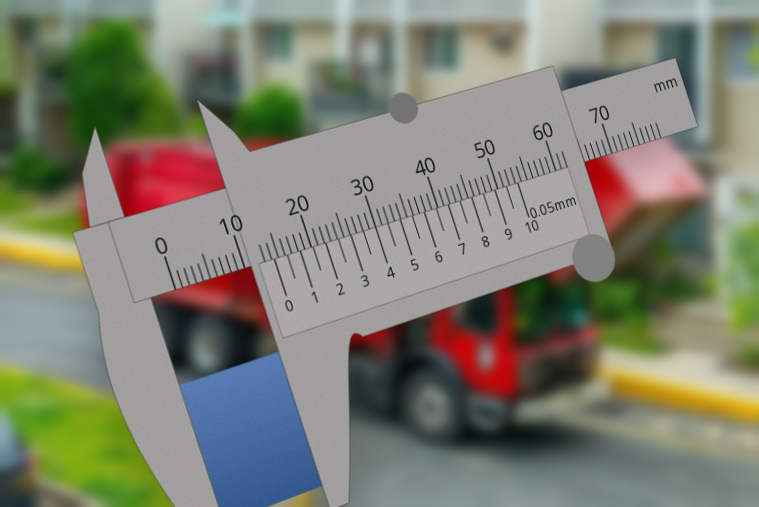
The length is 14.4 mm
